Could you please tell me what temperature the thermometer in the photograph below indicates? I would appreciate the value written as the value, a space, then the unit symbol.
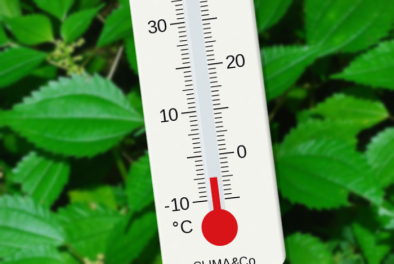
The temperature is -5 °C
